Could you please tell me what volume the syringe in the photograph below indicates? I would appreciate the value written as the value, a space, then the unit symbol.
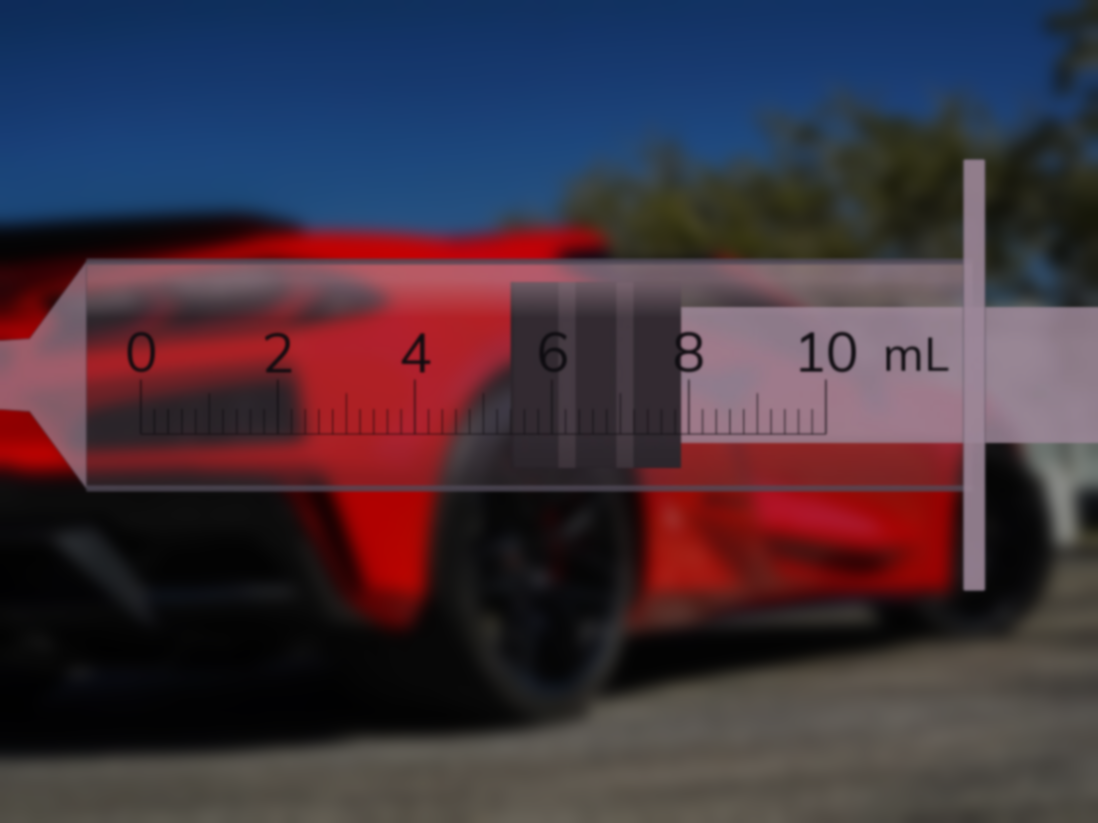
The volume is 5.4 mL
